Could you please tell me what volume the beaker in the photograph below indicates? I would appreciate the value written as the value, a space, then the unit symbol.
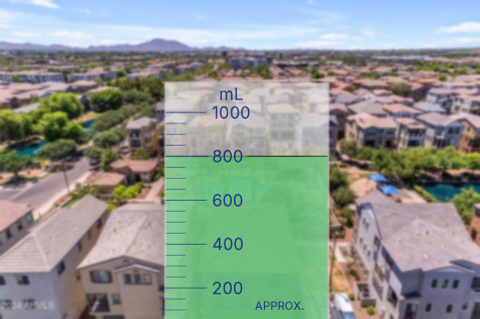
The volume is 800 mL
